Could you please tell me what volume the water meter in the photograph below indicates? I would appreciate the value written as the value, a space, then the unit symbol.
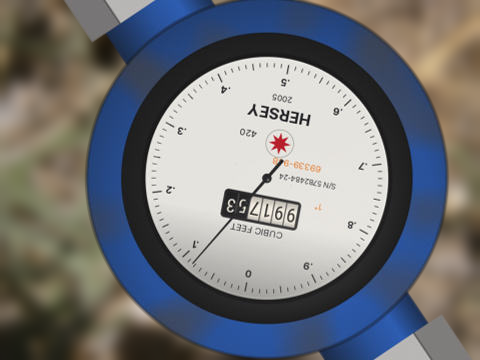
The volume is 991753.08 ft³
